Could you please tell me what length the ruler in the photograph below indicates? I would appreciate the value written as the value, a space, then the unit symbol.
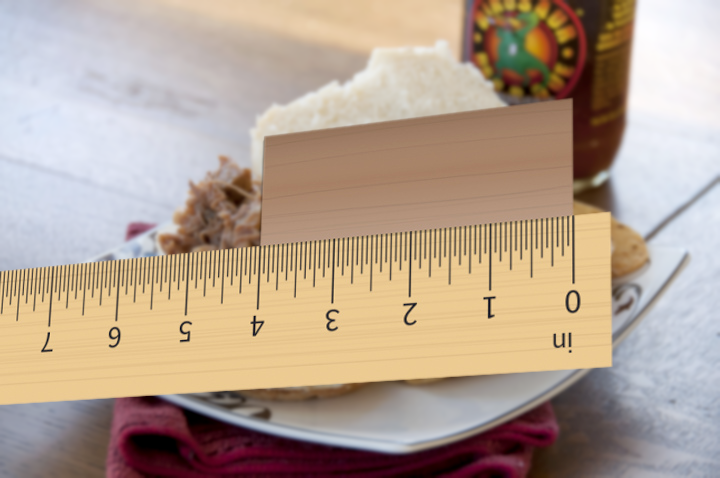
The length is 4 in
